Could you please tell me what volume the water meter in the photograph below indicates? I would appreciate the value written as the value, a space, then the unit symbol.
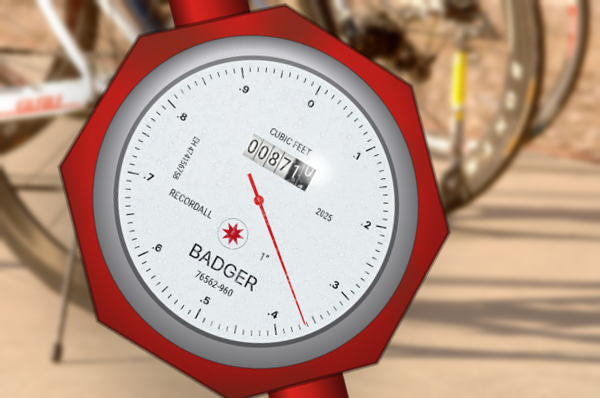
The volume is 8710.36 ft³
